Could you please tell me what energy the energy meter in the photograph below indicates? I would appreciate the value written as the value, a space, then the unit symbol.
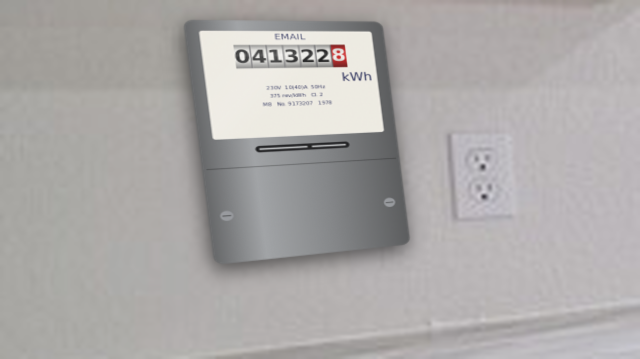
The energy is 41322.8 kWh
